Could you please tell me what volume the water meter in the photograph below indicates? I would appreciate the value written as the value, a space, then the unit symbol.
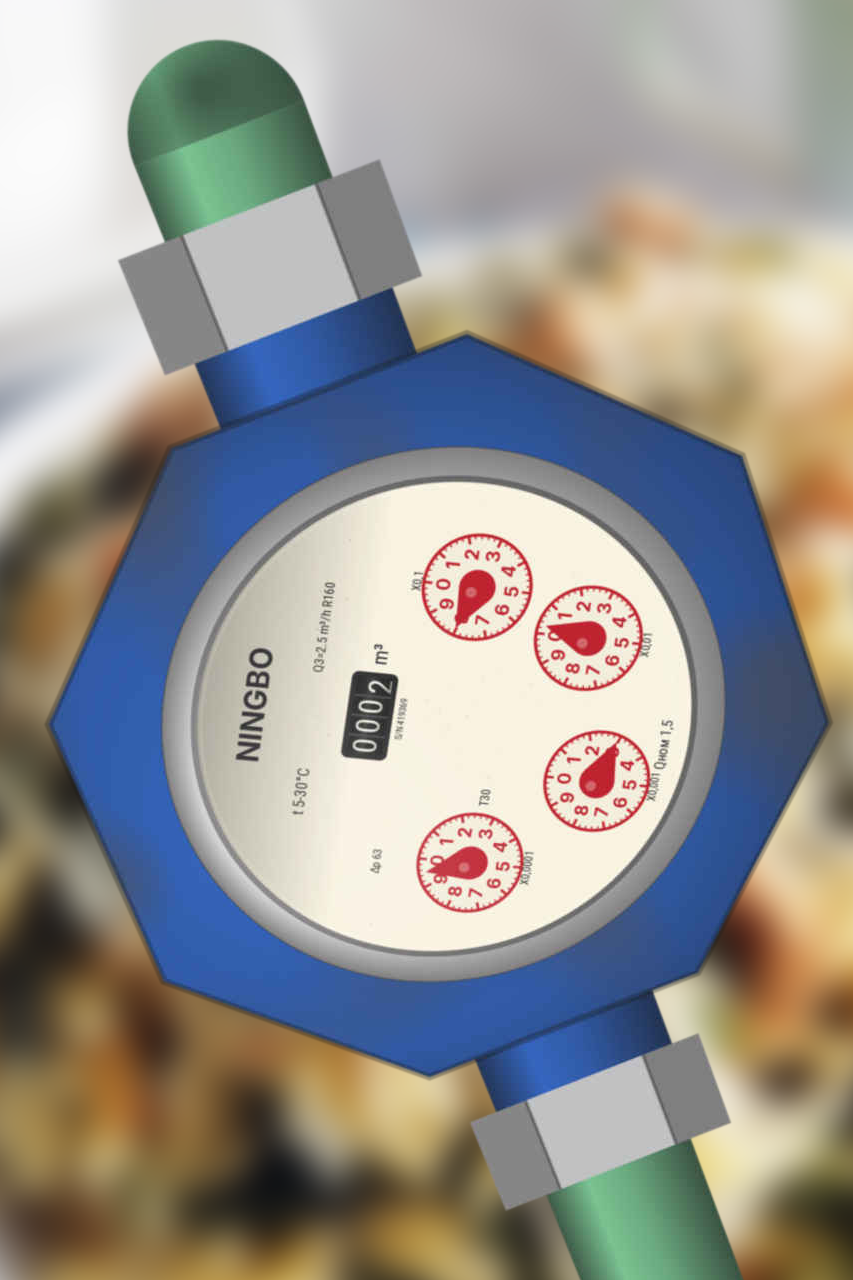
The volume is 1.8029 m³
